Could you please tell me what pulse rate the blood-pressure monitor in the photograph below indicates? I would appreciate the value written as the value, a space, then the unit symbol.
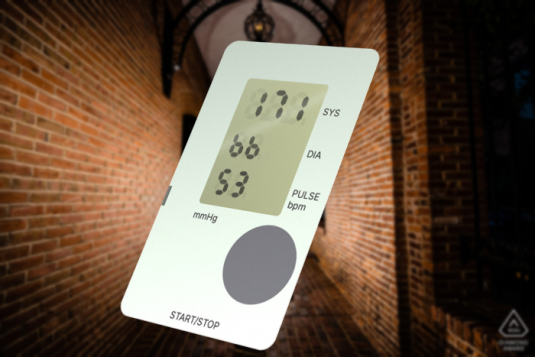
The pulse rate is 53 bpm
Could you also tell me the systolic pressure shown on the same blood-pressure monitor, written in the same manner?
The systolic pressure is 171 mmHg
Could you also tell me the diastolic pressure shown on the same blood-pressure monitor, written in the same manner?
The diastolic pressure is 66 mmHg
